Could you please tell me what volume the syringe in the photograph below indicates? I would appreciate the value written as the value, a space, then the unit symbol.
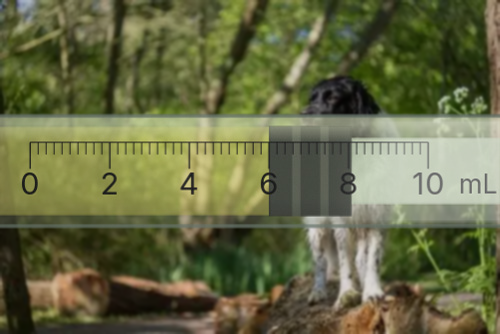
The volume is 6 mL
